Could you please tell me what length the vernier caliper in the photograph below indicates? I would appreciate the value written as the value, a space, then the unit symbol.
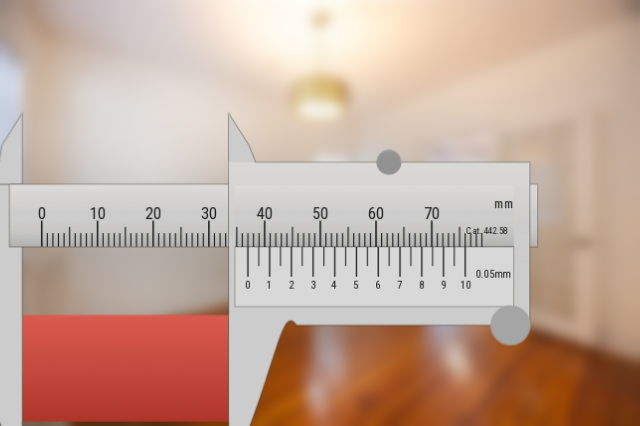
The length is 37.0 mm
